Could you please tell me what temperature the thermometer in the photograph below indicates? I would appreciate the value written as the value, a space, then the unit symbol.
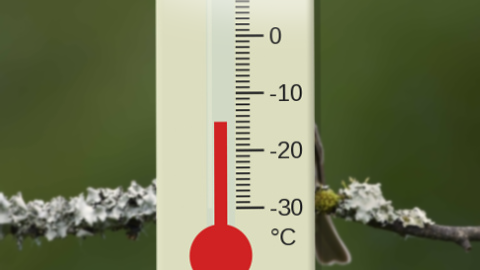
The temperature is -15 °C
